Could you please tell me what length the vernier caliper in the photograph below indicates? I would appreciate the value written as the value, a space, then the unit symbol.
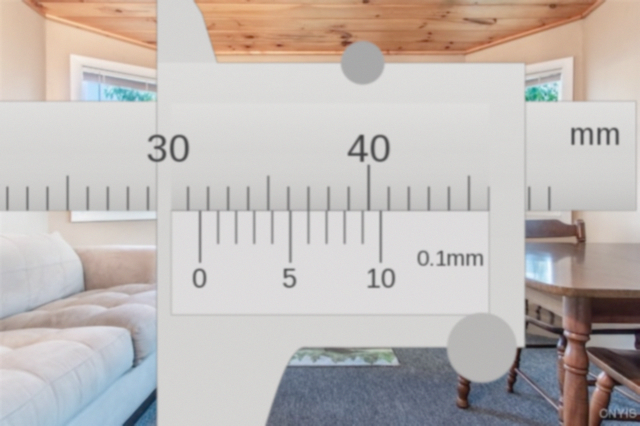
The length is 31.6 mm
